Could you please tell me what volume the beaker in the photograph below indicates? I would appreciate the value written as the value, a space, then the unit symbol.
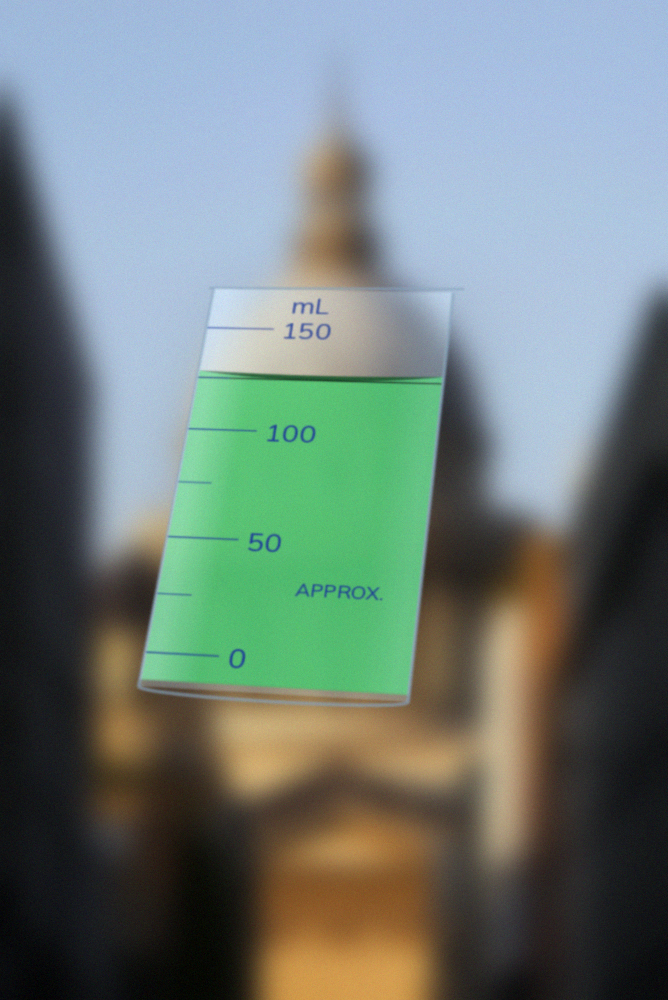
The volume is 125 mL
